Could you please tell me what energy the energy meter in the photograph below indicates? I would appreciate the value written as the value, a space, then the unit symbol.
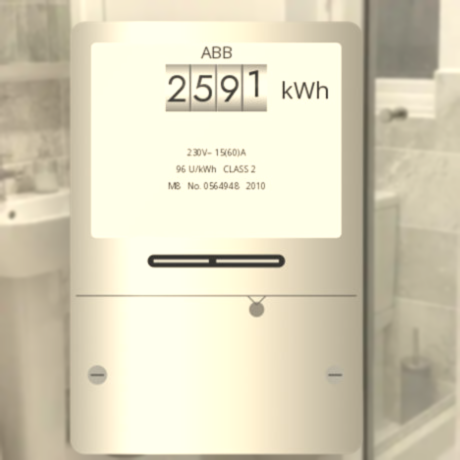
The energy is 2591 kWh
